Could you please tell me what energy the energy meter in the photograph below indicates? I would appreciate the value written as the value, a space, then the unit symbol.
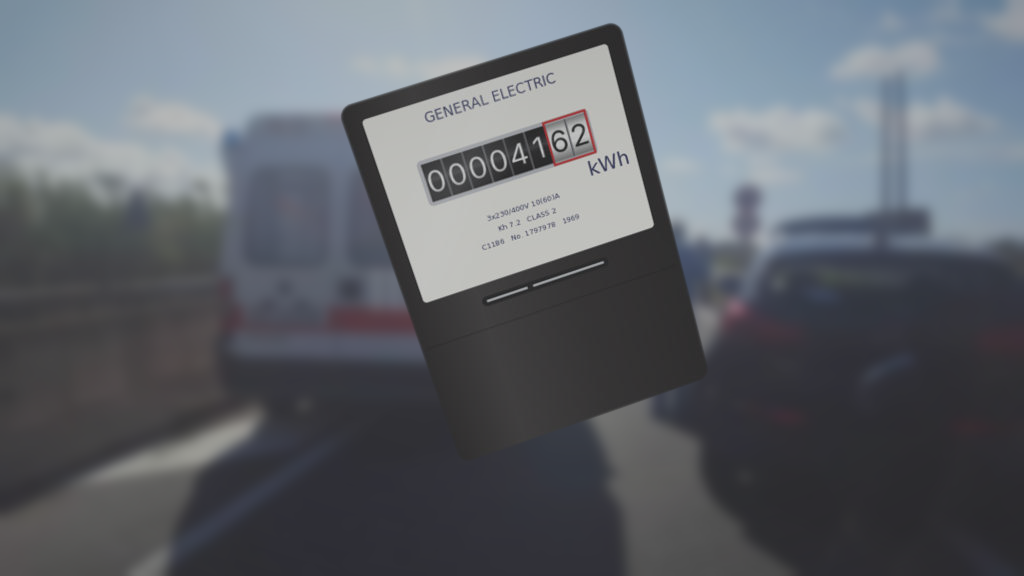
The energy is 41.62 kWh
